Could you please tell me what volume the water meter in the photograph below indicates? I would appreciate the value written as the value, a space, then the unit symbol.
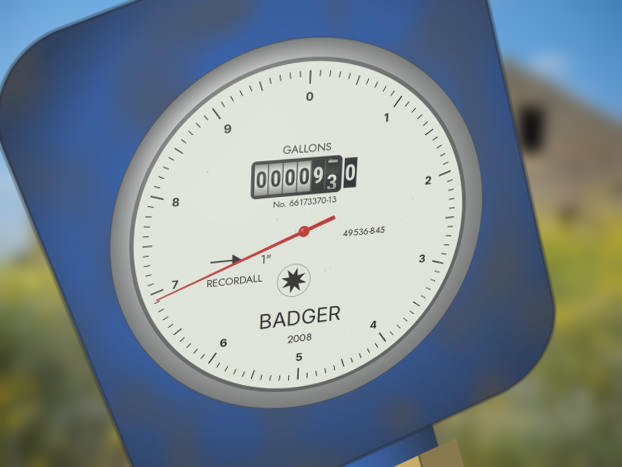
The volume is 926.9 gal
